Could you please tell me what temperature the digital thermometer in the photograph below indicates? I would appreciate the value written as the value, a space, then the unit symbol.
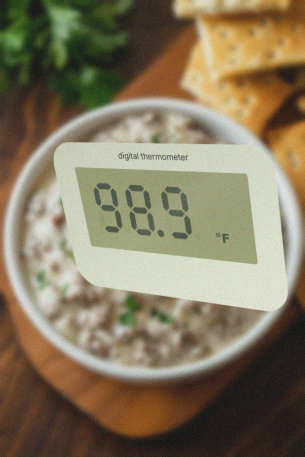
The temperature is 98.9 °F
